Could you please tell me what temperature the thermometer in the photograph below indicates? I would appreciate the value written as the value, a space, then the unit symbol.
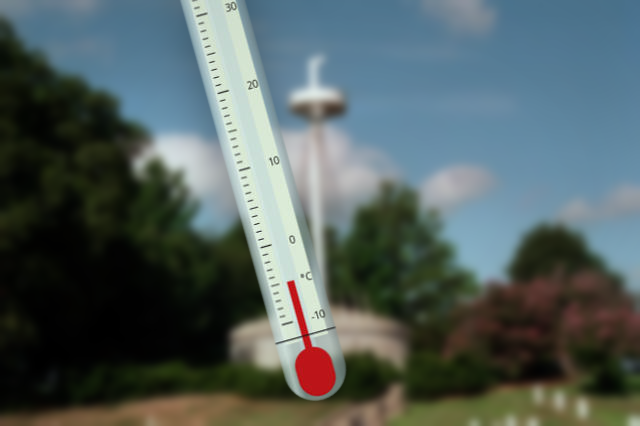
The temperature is -5 °C
